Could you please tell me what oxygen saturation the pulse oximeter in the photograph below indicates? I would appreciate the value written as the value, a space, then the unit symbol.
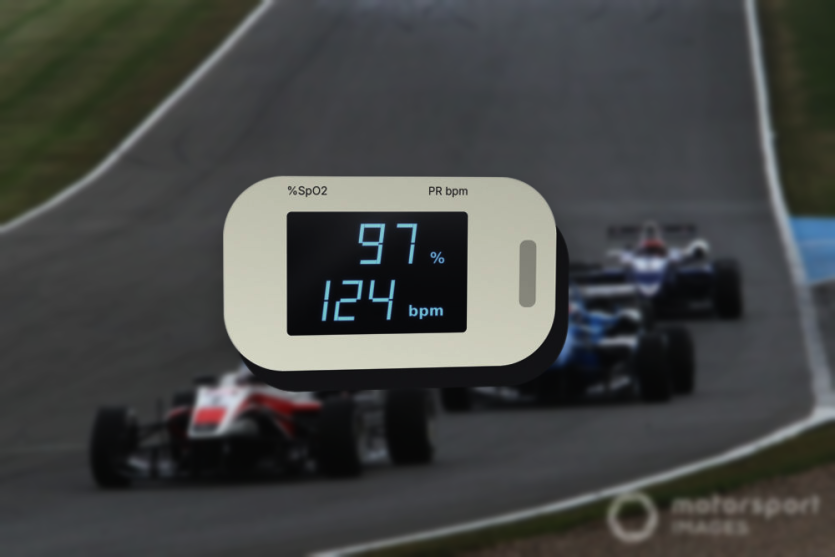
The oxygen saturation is 97 %
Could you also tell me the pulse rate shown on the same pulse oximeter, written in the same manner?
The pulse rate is 124 bpm
